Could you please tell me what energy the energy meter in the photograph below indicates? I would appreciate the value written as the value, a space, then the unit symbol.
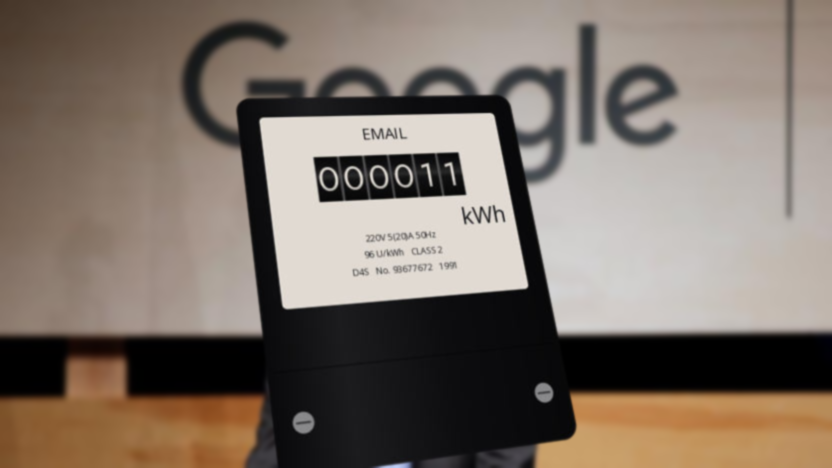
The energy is 11 kWh
